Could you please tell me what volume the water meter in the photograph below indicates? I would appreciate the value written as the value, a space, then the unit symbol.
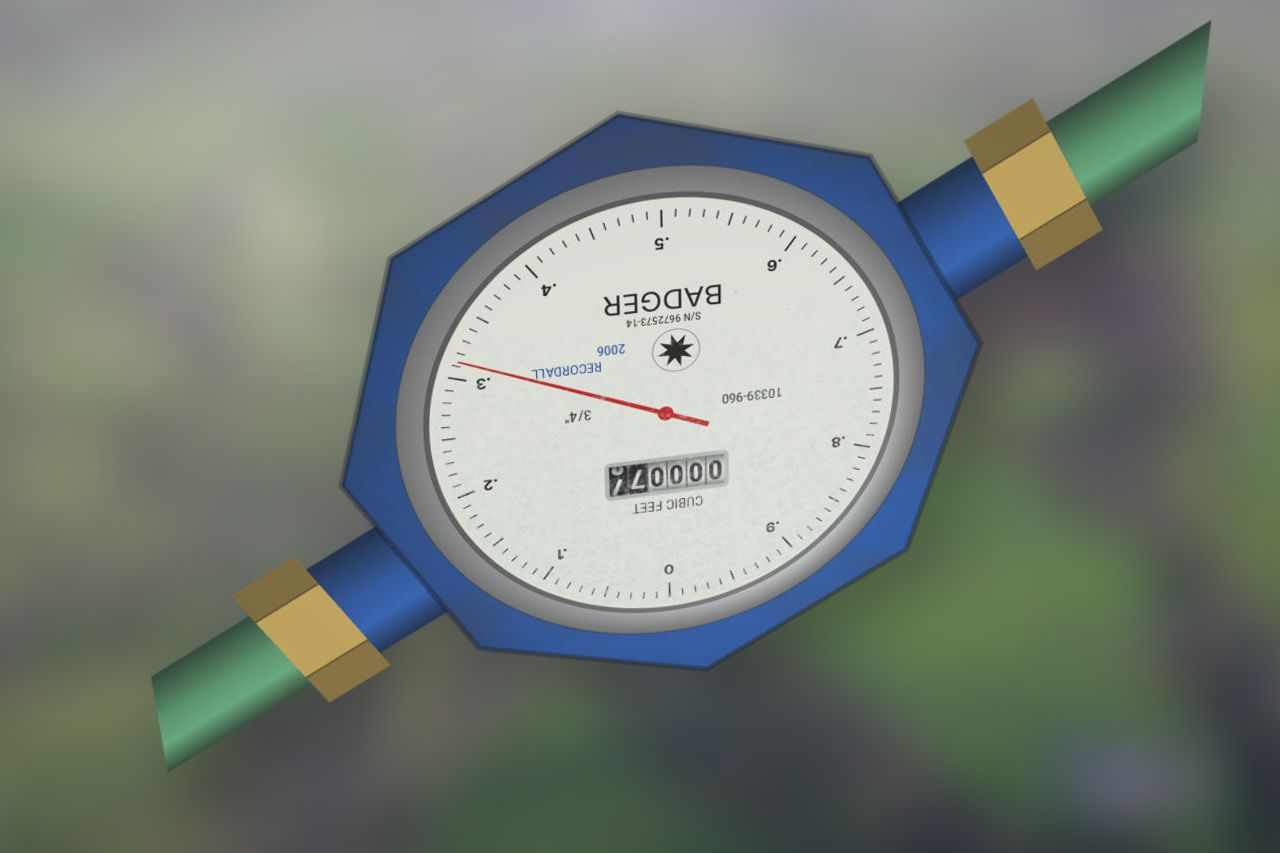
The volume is 77.31 ft³
